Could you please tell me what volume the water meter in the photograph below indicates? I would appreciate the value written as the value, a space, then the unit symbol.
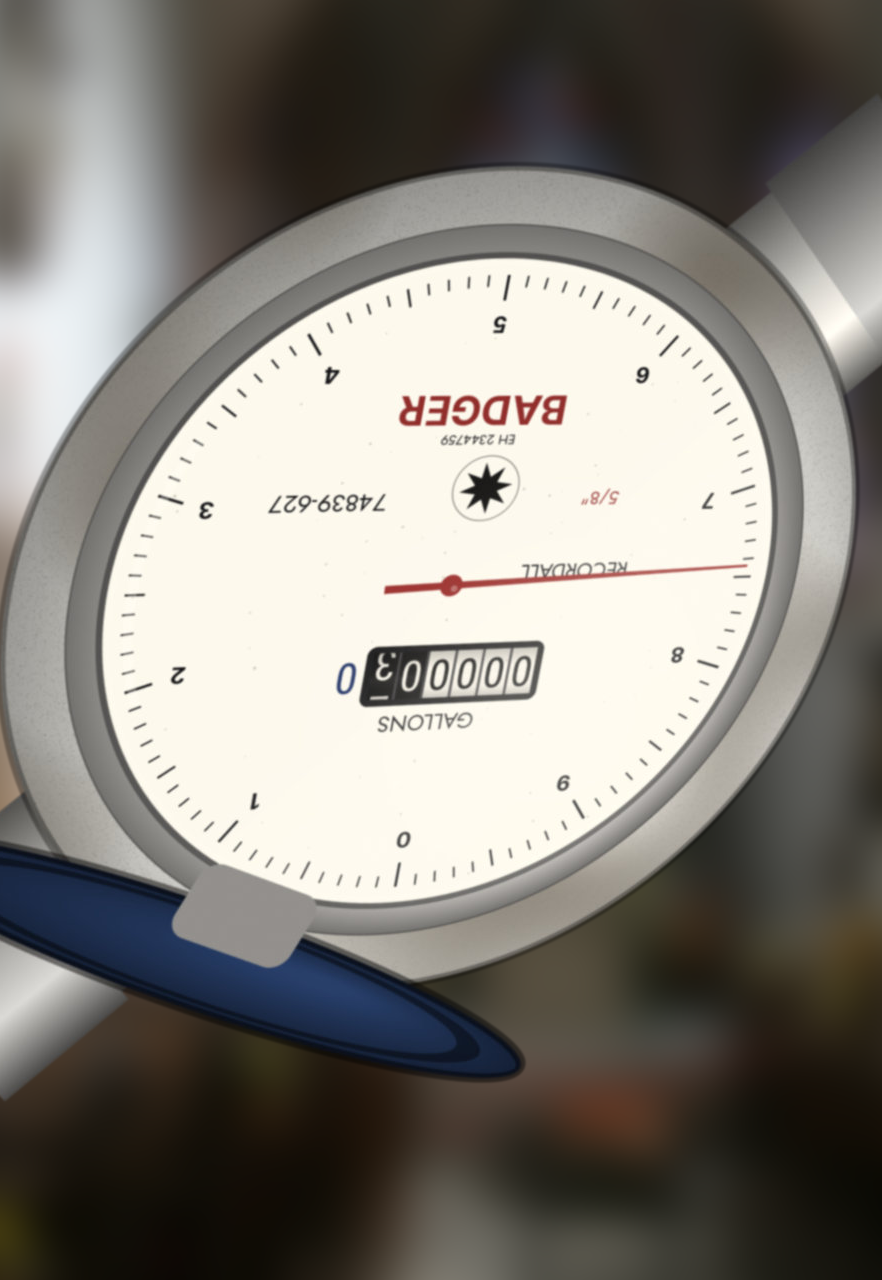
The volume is 27.4 gal
